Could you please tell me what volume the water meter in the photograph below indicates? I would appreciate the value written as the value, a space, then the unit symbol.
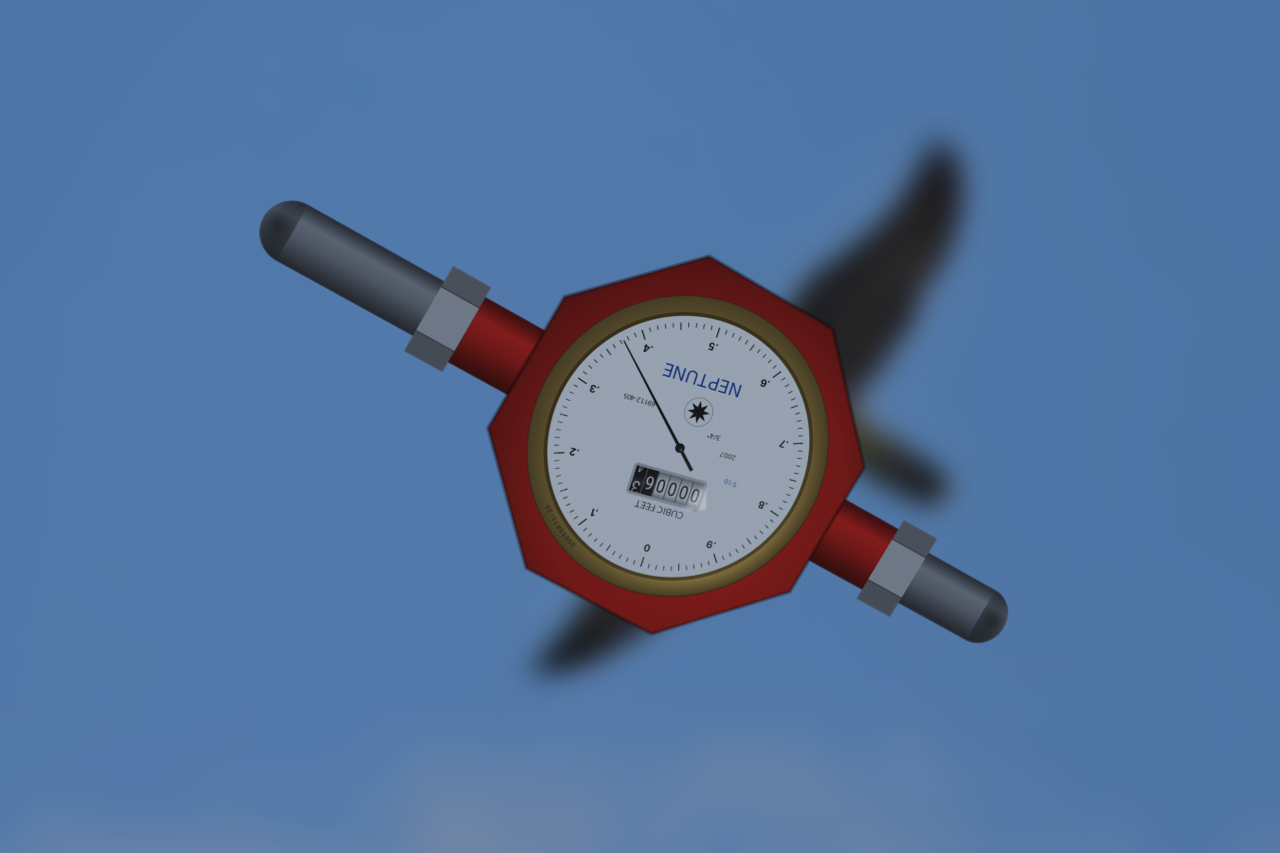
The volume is 63.37 ft³
